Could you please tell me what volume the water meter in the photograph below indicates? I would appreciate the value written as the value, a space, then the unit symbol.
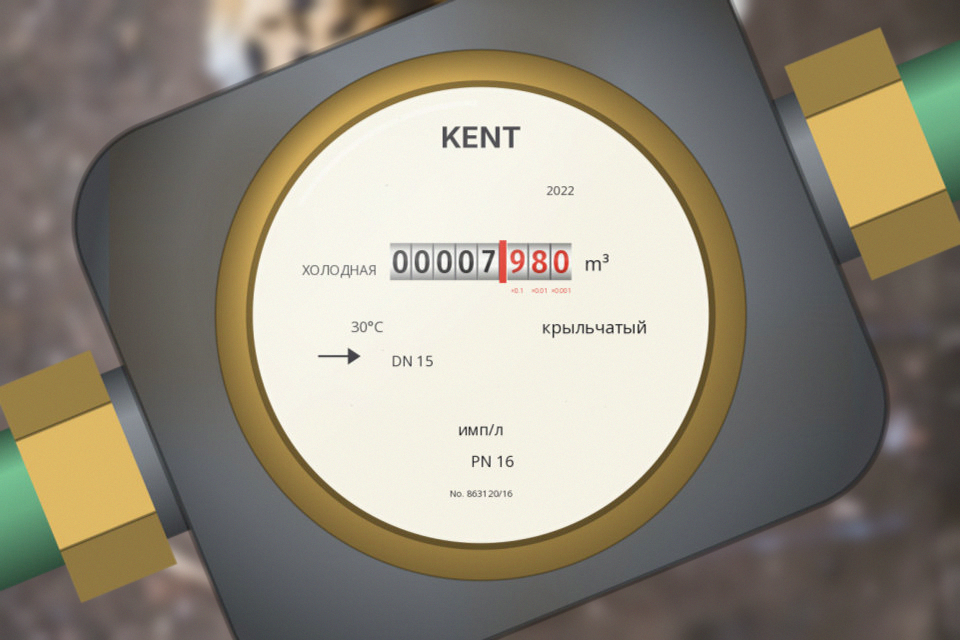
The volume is 7.980 m³
